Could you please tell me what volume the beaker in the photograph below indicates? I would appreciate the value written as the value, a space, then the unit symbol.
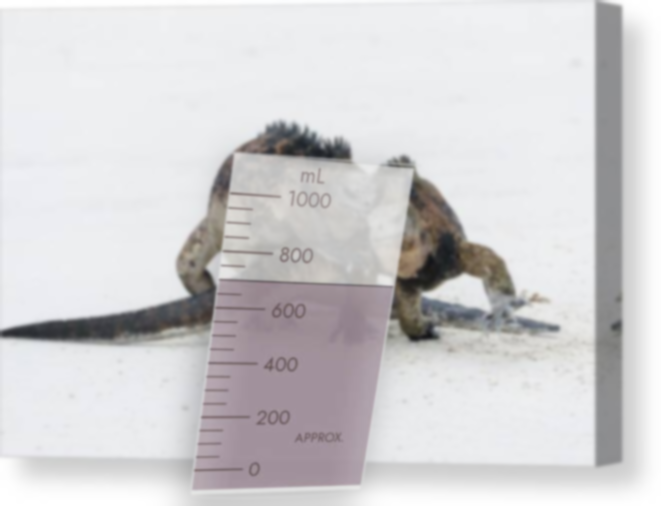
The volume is 700 mL
